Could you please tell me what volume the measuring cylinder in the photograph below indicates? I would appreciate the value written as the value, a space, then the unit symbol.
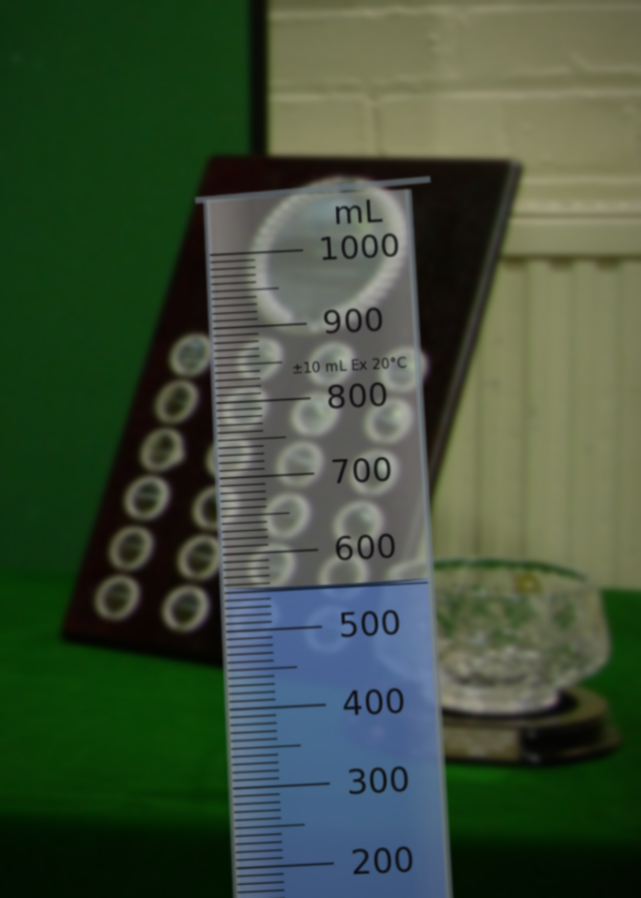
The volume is 550 mL
